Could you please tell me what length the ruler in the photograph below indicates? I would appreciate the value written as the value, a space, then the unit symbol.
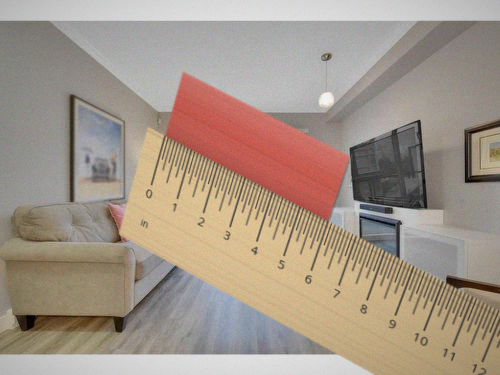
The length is 6 in
